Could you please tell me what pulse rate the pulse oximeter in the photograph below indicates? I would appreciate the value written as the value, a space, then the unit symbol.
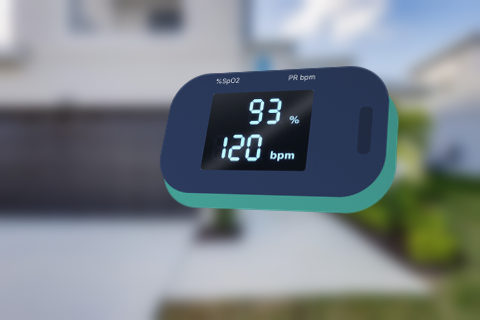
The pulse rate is 120 bpm
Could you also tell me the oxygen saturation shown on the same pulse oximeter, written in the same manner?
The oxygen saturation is 93 %
